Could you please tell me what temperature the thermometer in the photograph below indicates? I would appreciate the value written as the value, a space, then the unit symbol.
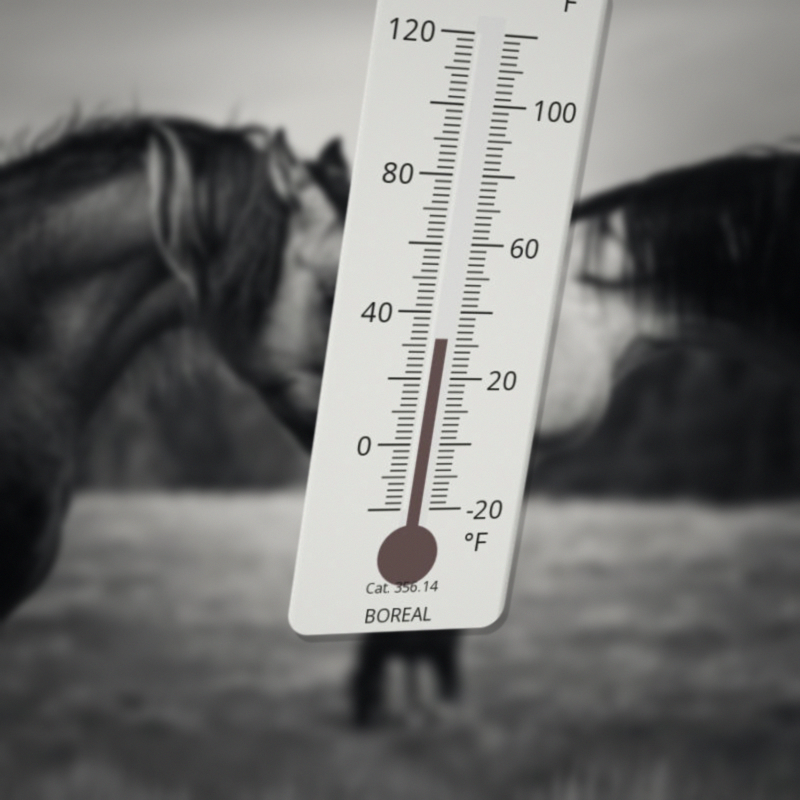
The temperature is 32 °F
